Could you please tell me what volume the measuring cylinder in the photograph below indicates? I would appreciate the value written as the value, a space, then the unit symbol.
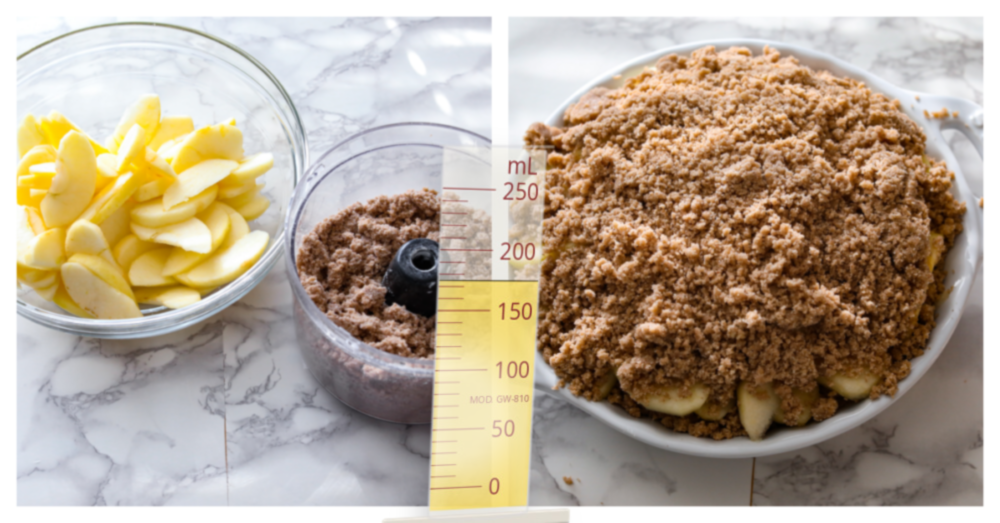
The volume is 175 mL
